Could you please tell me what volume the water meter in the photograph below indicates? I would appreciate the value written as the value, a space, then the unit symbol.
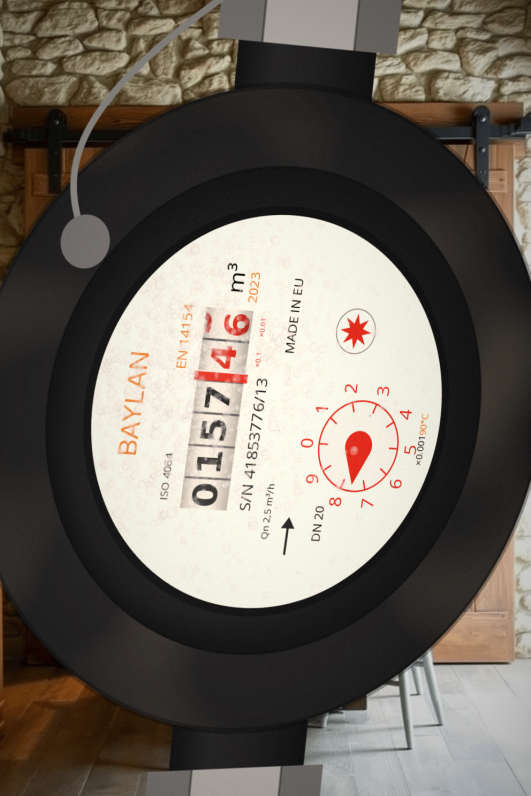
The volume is 157.457 m³
